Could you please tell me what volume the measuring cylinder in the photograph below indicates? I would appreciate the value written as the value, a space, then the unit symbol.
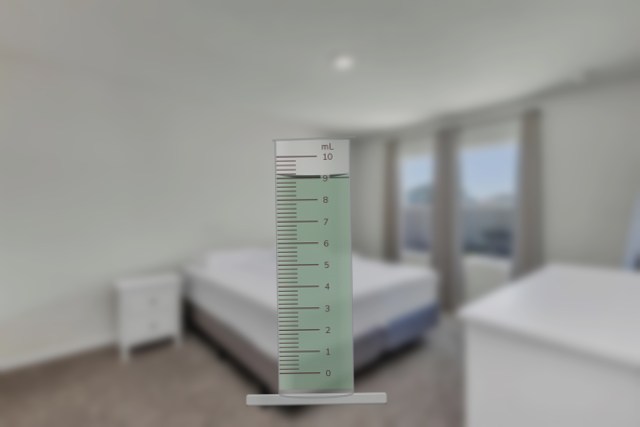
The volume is 9 mL
